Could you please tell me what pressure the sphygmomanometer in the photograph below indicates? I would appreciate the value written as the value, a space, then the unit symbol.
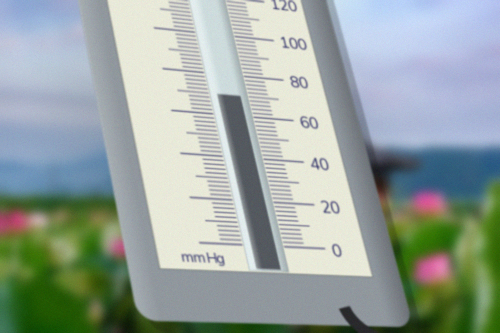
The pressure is 70 mmHg
